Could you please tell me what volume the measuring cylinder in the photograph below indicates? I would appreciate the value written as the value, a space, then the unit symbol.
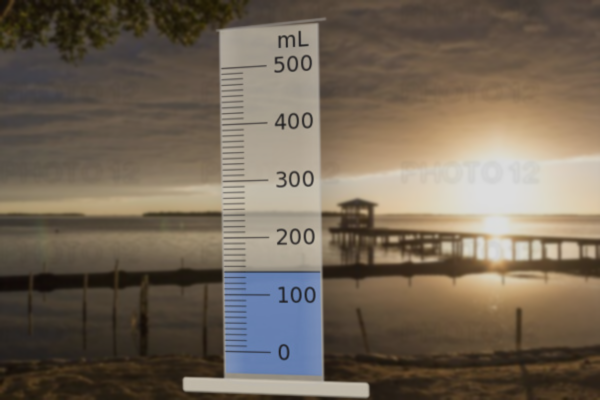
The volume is 140 mL
